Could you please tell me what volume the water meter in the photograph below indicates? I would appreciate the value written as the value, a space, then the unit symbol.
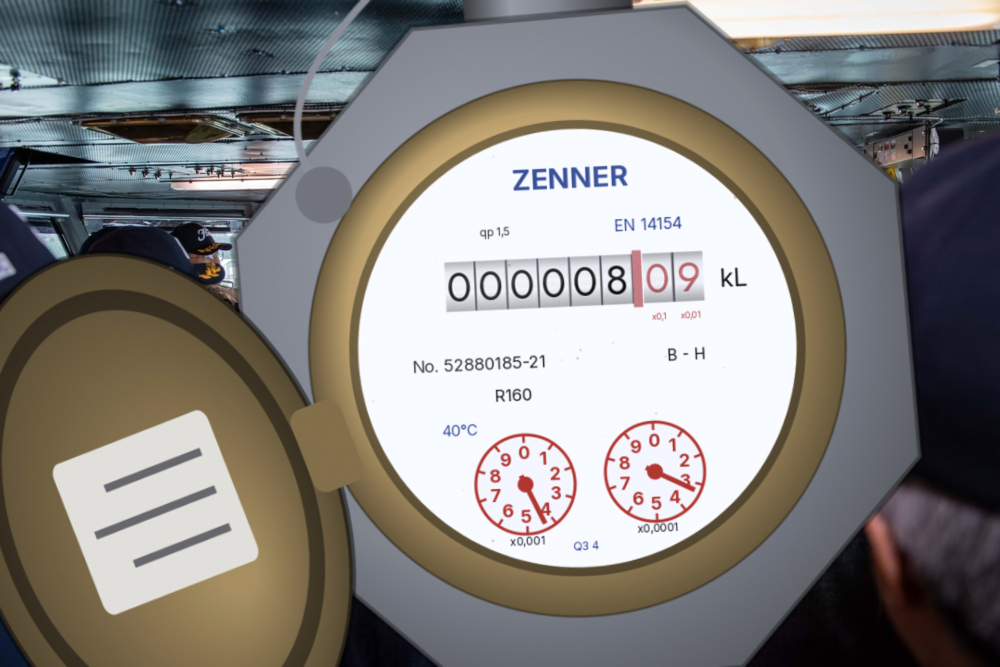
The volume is 8.0943 kL
